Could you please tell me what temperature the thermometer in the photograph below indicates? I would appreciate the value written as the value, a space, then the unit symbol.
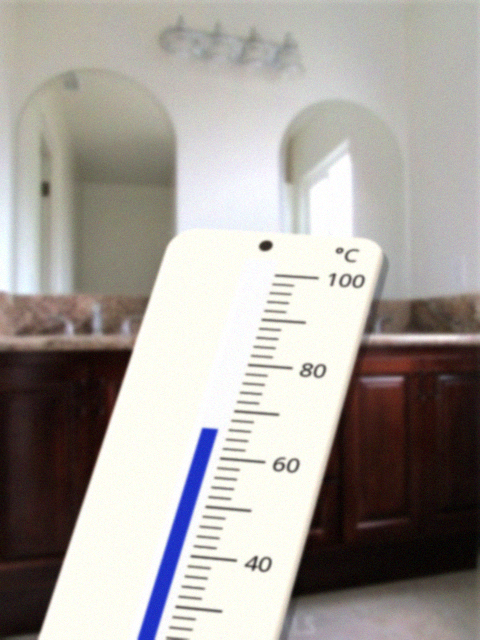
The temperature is 66 °C
